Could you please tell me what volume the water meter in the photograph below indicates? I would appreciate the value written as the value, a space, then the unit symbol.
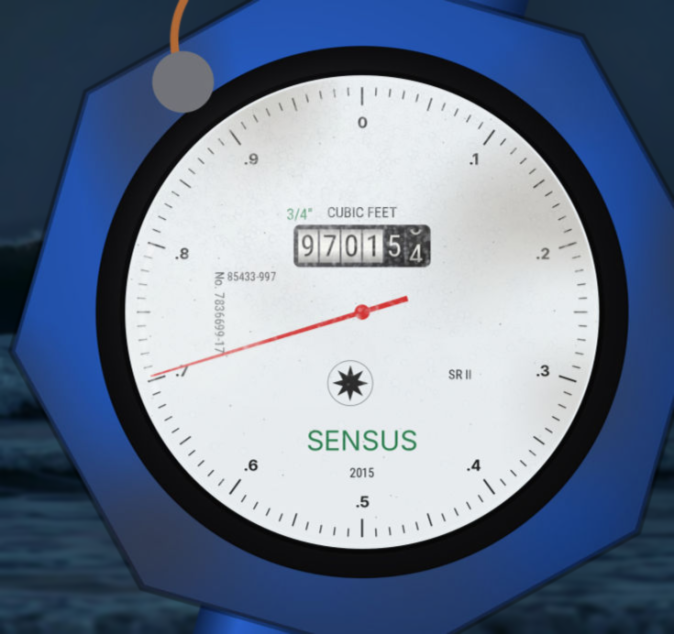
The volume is 970153.70 ft³
